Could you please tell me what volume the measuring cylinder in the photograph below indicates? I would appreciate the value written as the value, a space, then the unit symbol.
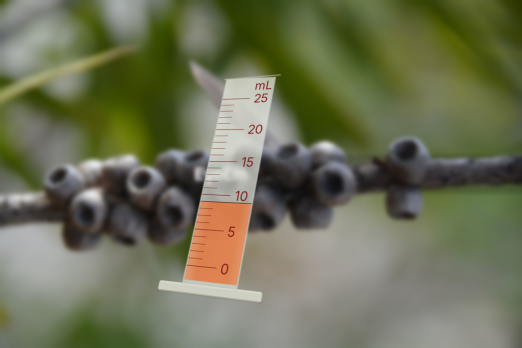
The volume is 9 mL
